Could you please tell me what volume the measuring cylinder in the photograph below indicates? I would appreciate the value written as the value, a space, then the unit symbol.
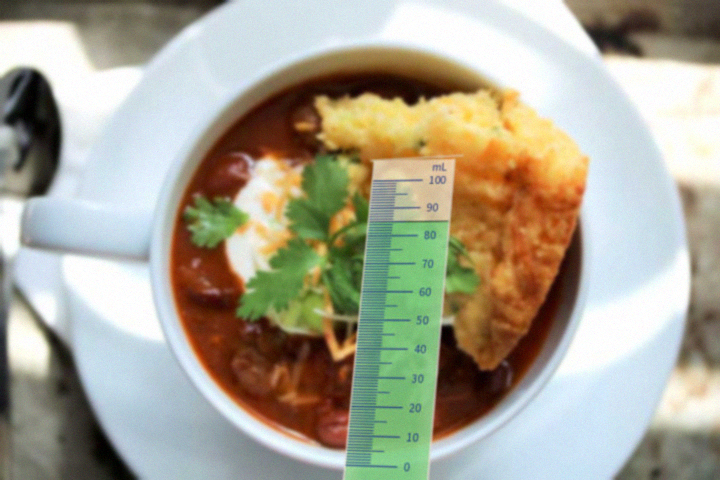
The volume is 85 mL
